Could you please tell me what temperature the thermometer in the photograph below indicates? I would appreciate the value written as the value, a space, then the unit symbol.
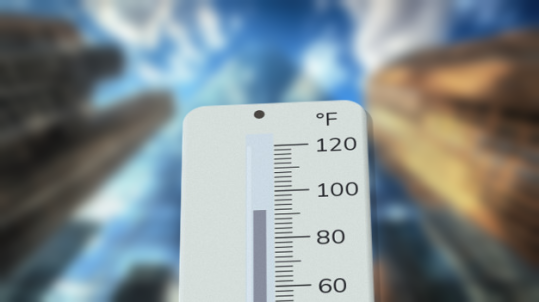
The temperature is 92 °F
